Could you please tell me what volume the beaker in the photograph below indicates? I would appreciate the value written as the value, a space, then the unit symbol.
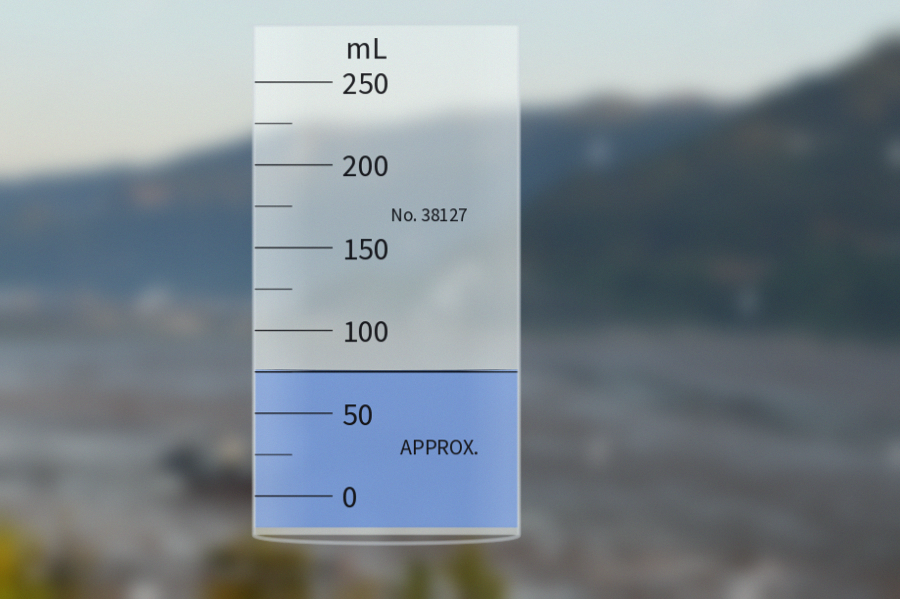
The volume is 75 mL
